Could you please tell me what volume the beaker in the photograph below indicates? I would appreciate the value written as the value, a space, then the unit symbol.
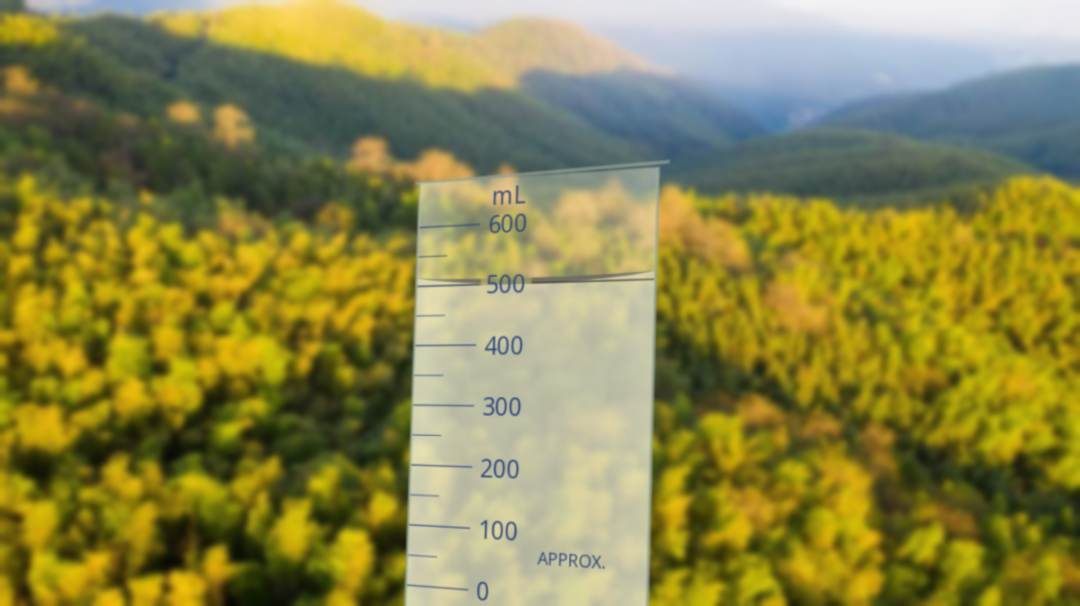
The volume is 500 mL
